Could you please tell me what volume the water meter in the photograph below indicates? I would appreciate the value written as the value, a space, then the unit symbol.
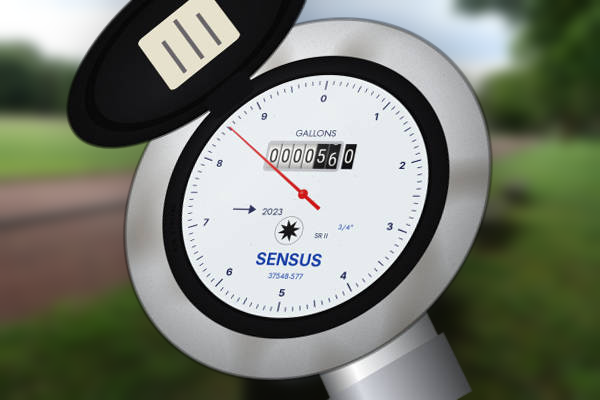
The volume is 558.5 gal
